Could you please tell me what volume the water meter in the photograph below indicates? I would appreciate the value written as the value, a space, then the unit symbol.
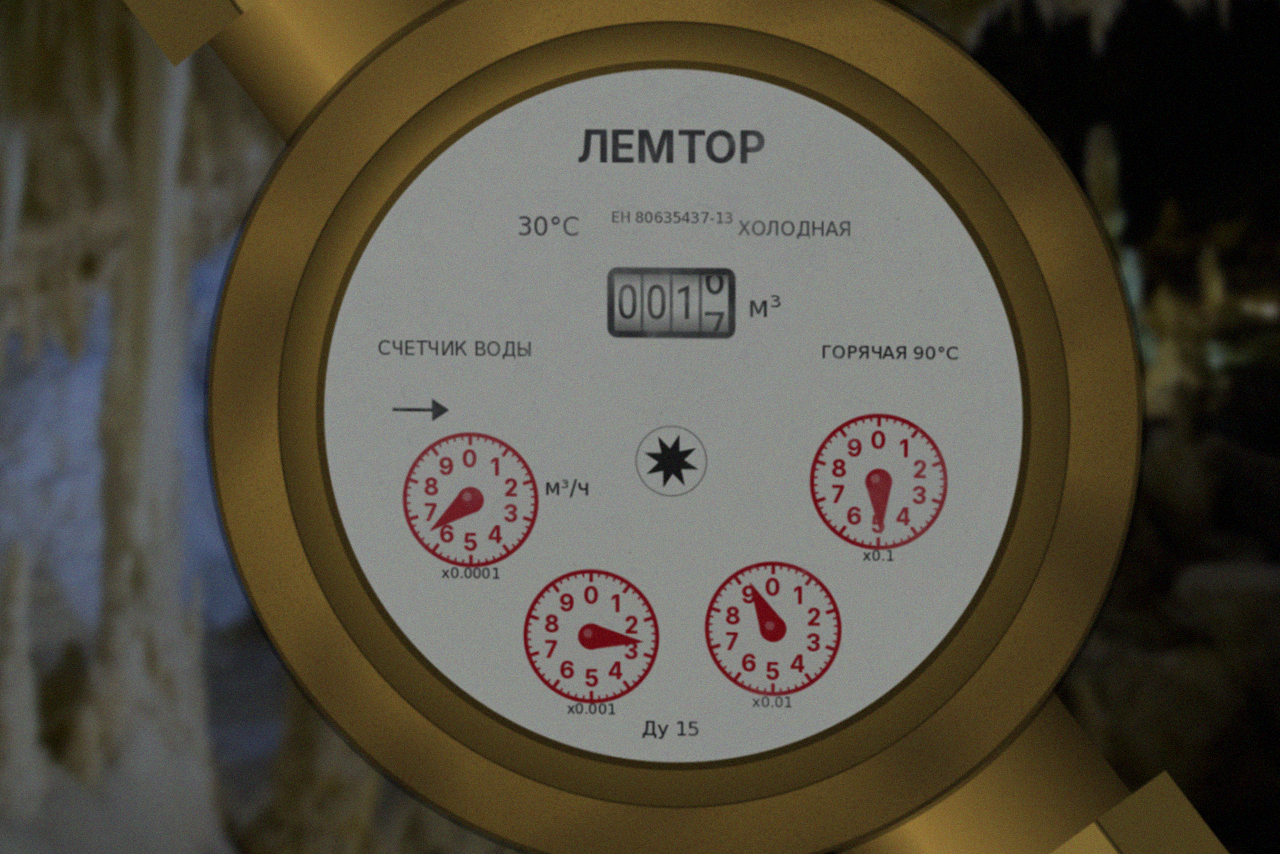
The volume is 16.4926 m³
